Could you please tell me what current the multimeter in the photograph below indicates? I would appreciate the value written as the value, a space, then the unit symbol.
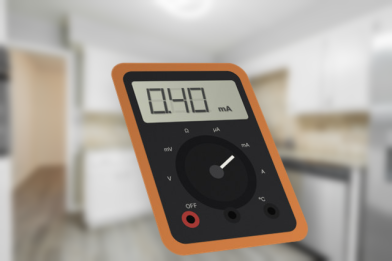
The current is 0.40 mA
